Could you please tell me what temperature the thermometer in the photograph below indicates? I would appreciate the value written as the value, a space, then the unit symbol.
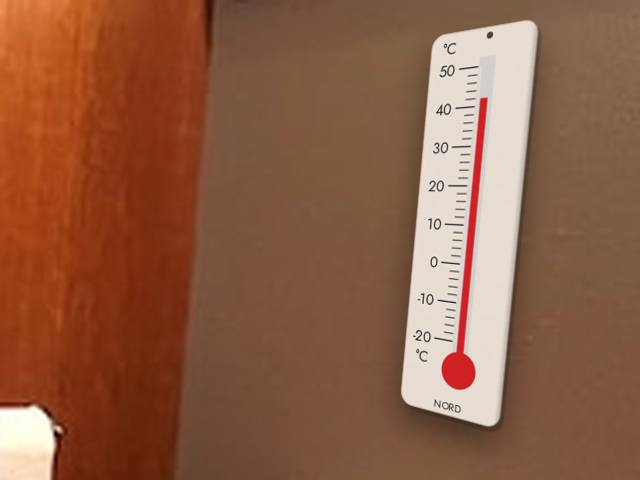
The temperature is 42 °C
